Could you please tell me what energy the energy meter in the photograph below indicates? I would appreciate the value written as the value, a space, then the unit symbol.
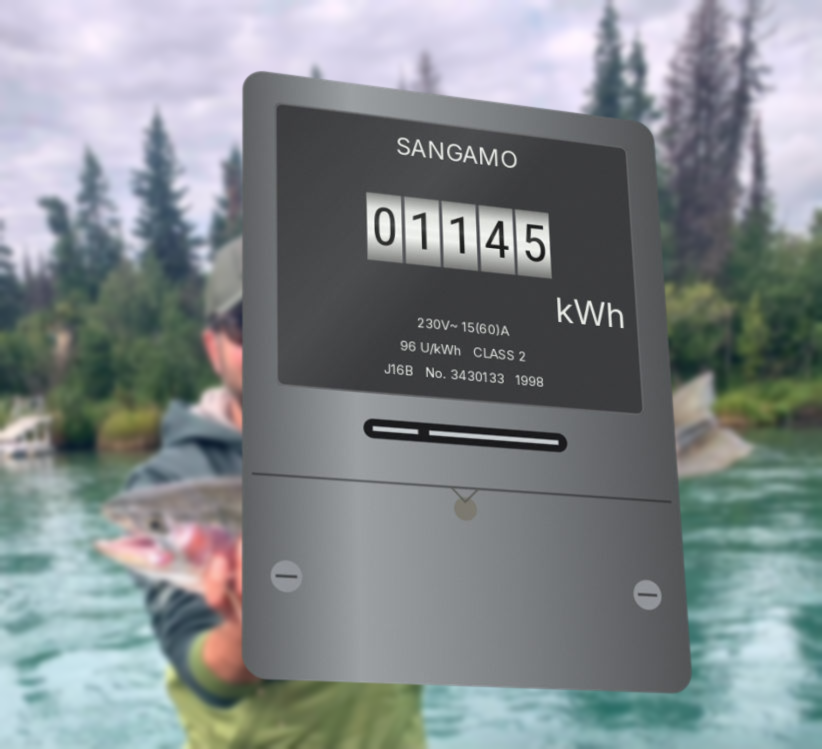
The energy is 1145 kWh
